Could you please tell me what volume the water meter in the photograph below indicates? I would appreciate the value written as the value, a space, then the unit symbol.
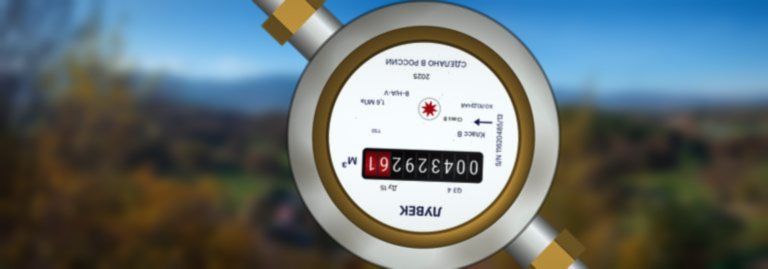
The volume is 43292.61 m³
